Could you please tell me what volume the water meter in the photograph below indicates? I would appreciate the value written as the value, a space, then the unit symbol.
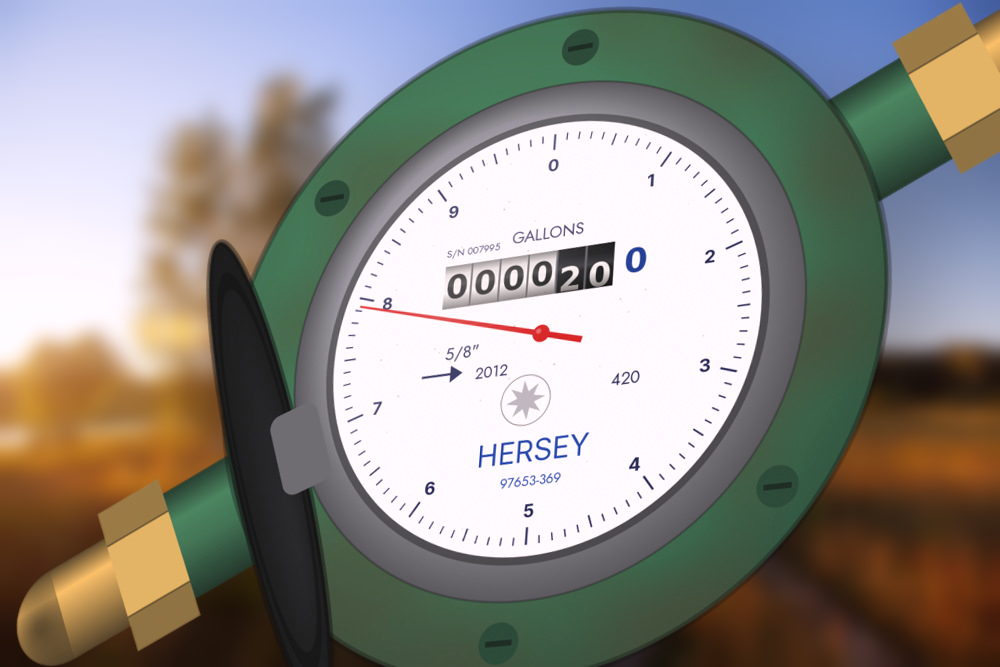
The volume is 197.9 gal
